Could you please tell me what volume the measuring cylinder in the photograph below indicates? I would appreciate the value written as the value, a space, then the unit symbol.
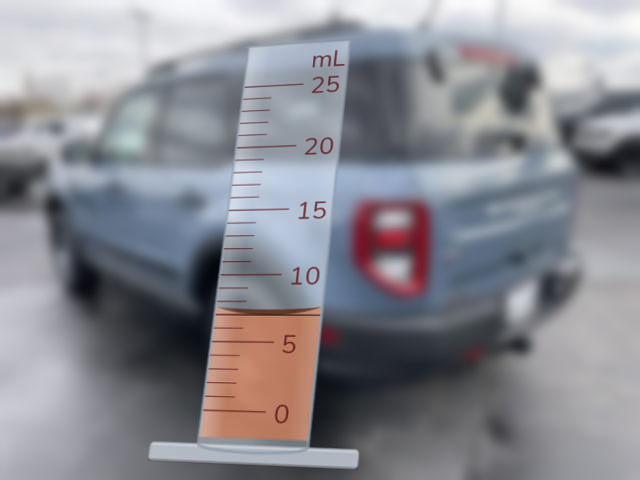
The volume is 7 mL
